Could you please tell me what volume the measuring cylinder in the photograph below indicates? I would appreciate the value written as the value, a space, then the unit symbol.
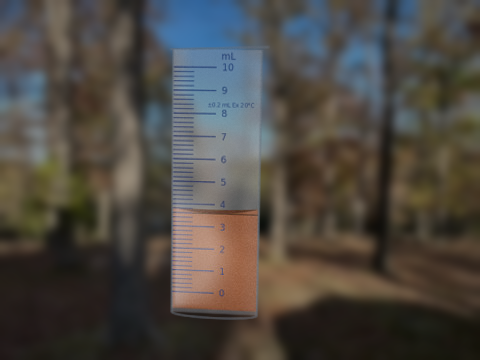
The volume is 3.6 mL
